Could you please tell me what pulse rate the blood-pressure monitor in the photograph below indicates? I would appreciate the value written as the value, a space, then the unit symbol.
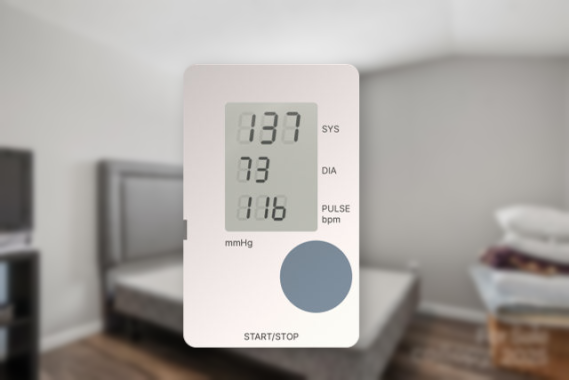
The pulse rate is 116 bpm
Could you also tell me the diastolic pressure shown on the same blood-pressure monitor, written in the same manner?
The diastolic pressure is 73 mmHg
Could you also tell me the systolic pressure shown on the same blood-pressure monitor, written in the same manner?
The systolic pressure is 137 mmHg
